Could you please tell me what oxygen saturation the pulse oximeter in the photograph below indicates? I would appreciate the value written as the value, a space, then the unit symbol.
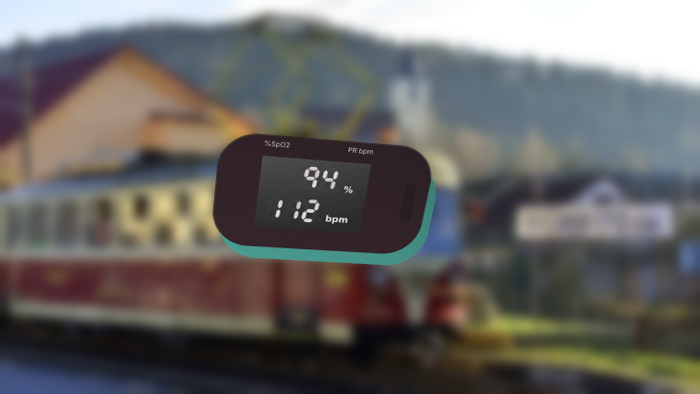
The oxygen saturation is 94 %
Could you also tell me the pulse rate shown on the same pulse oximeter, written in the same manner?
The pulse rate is 112 bpm
